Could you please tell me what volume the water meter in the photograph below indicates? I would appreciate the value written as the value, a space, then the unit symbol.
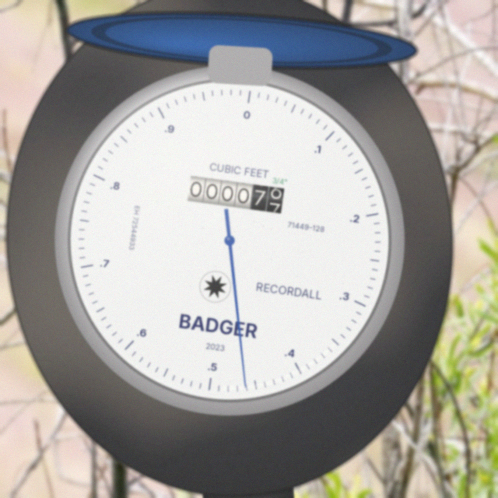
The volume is 76.46 ft³
